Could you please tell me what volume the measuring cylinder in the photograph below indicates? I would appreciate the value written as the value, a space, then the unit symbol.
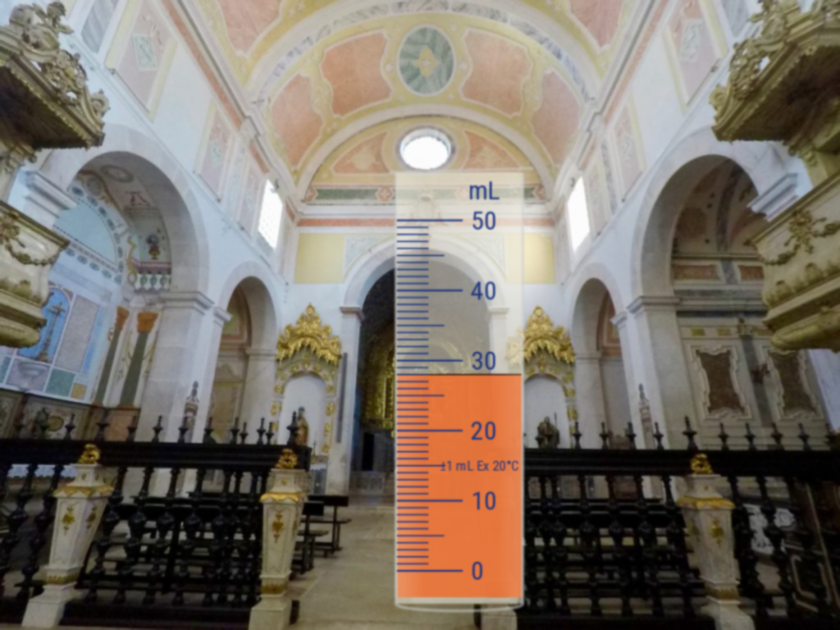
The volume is 28 mL
